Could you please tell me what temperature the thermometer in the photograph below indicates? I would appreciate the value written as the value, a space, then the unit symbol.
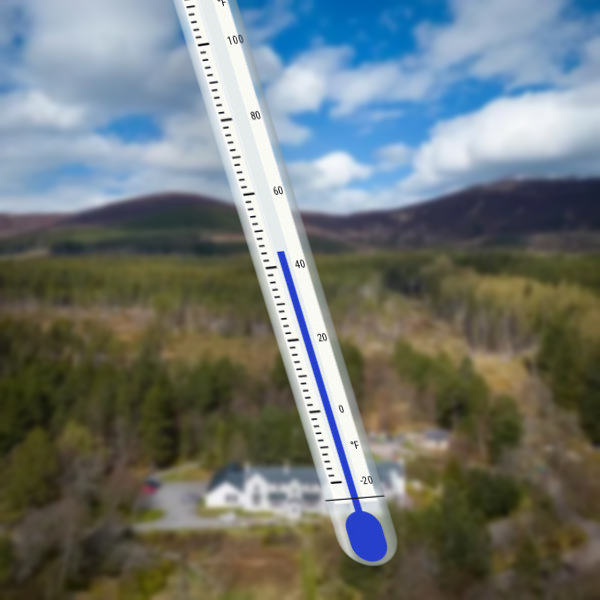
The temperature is 44 °F
